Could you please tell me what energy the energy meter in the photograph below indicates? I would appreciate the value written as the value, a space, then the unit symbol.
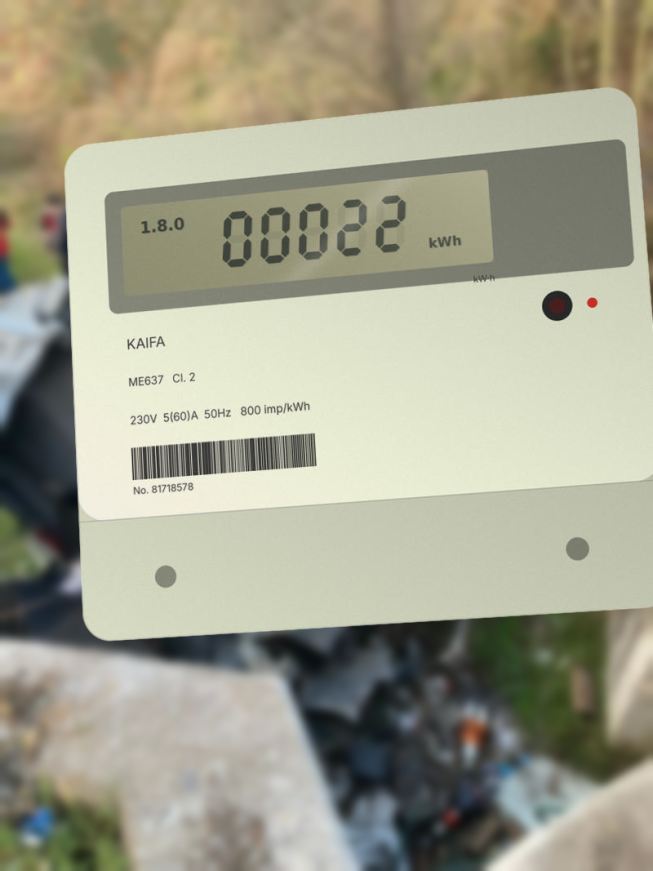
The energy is 22 kWh
